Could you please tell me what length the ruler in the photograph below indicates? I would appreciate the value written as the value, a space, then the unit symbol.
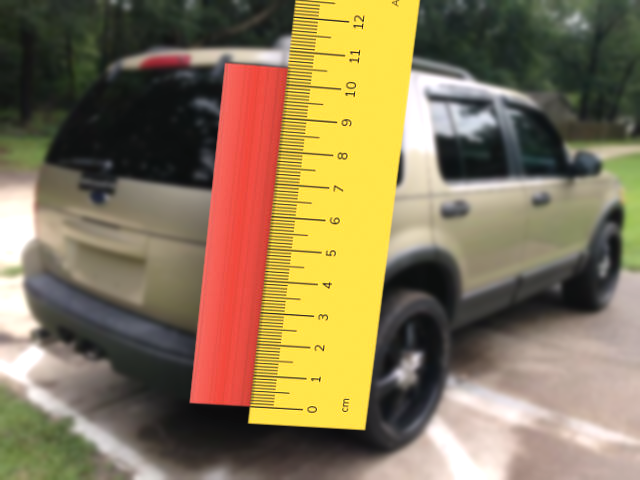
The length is 10.5 cm
